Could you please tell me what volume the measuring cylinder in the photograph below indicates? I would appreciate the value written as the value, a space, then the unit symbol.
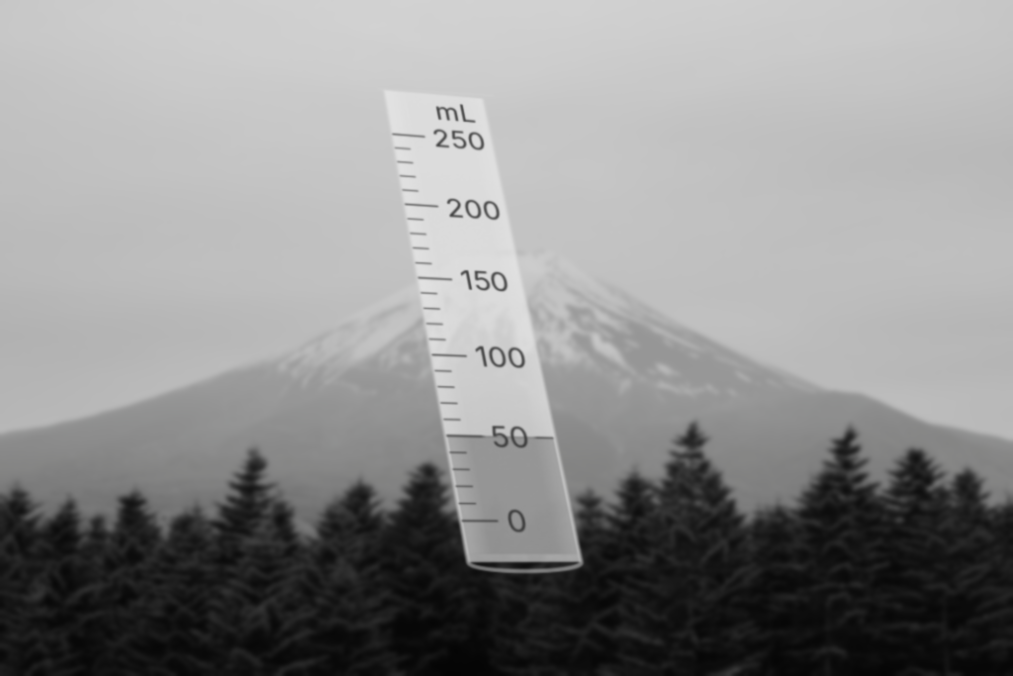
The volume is 50 mL
